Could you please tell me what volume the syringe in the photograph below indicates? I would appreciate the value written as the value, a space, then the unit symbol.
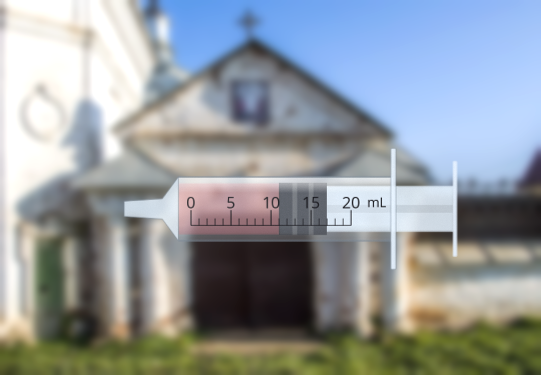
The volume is 11 mL
